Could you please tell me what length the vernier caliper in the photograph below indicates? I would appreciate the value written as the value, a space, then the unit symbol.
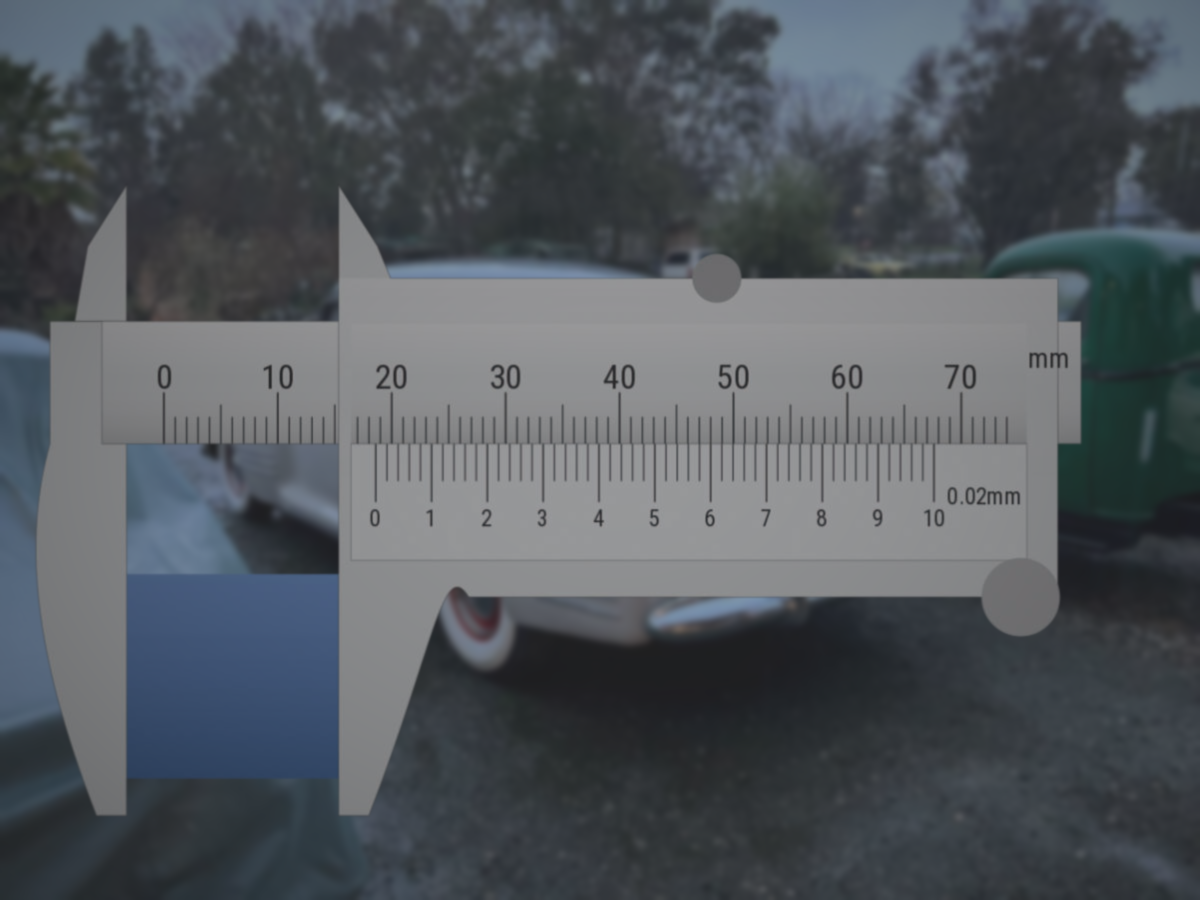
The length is 18.6 mm
